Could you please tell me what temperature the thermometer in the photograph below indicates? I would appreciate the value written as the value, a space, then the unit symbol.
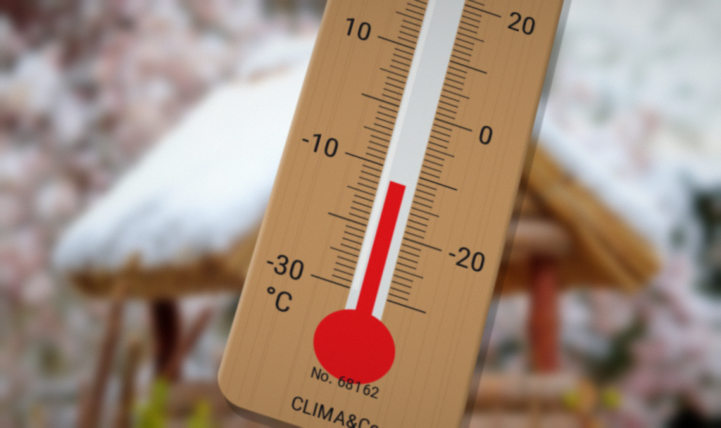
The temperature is -12 °C
